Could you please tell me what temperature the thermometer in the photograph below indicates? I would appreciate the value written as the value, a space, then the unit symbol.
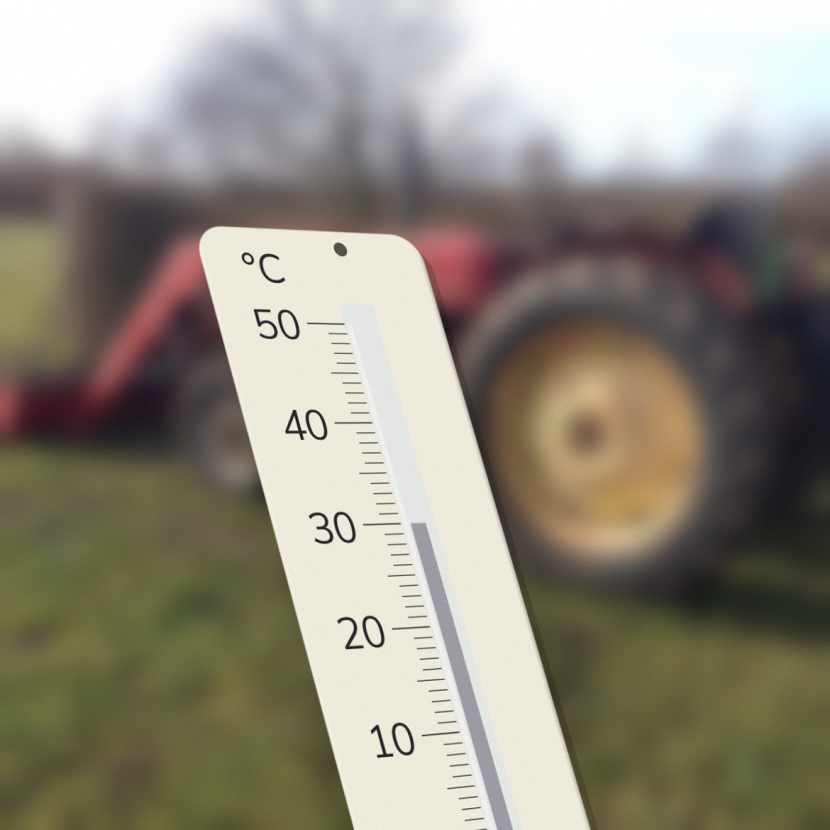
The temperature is 30 °C
